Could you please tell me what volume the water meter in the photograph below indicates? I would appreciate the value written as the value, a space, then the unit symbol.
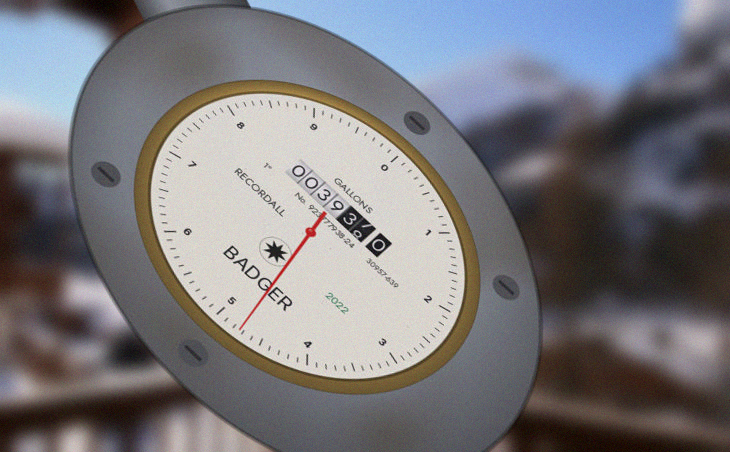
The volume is 39374.7 gal
